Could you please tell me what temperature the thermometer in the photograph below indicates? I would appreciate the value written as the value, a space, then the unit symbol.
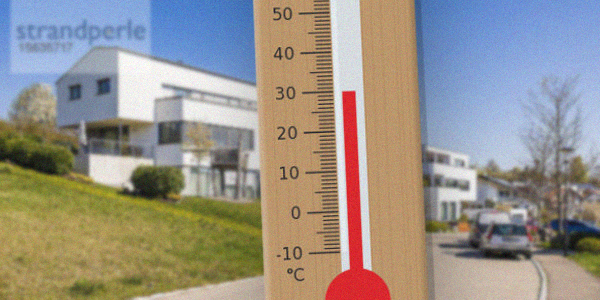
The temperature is 30 °C
